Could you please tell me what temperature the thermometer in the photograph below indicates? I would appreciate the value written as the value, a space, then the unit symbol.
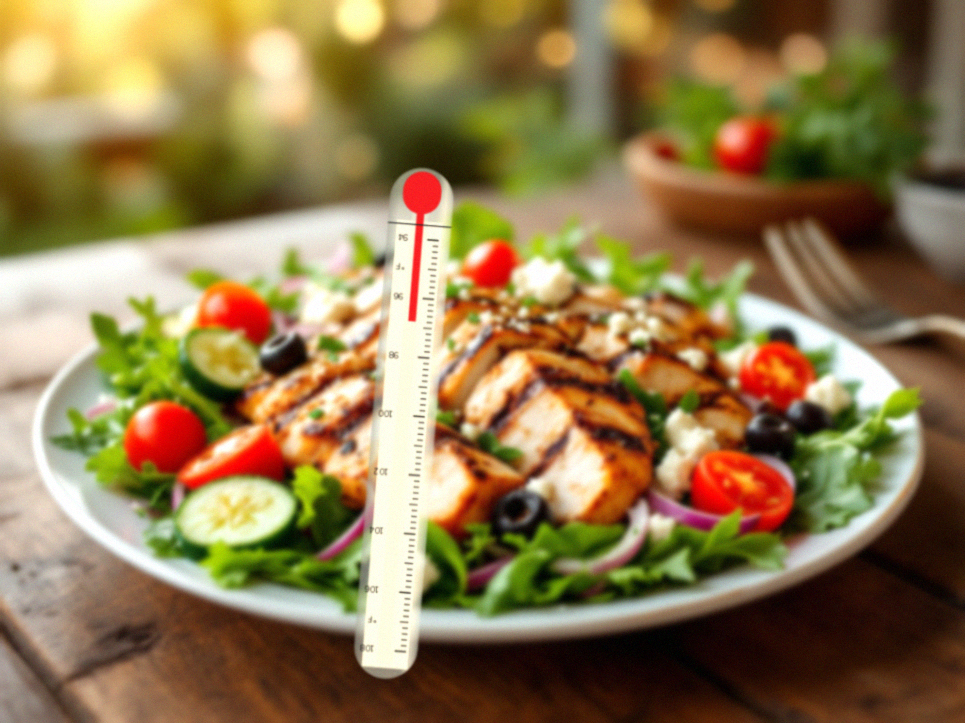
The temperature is 96.8 °F
